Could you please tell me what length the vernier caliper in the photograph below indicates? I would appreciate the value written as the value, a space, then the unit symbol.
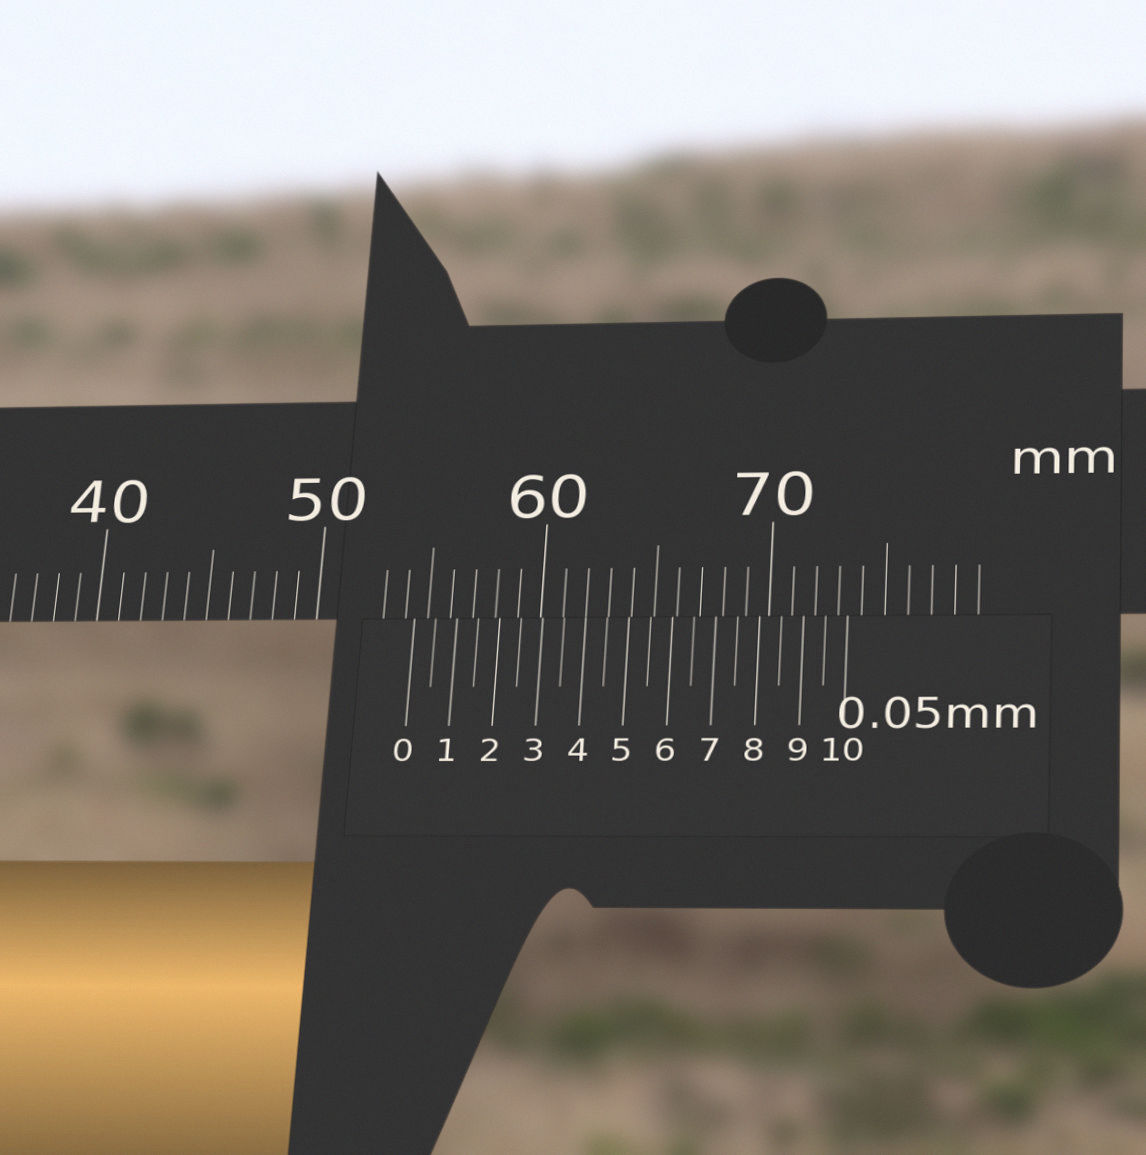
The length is 54.4 mm
